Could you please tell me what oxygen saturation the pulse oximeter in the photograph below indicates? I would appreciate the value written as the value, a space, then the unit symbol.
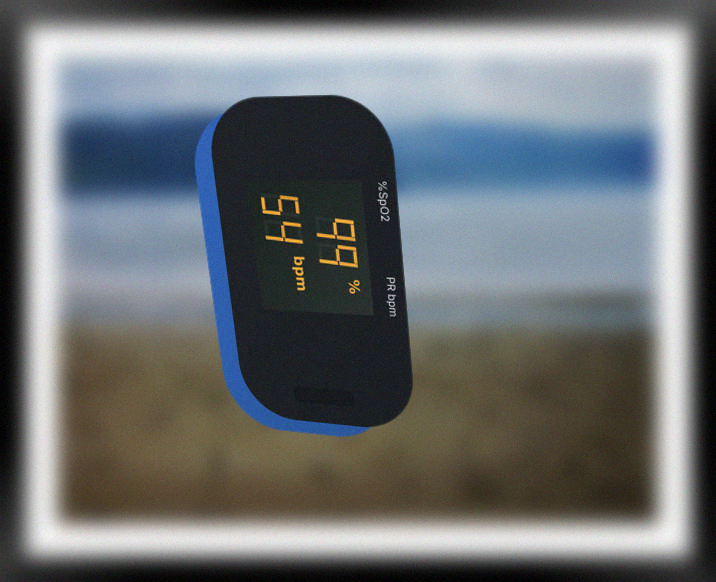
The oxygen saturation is 99 %
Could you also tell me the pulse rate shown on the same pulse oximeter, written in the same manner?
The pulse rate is 54 bpm
